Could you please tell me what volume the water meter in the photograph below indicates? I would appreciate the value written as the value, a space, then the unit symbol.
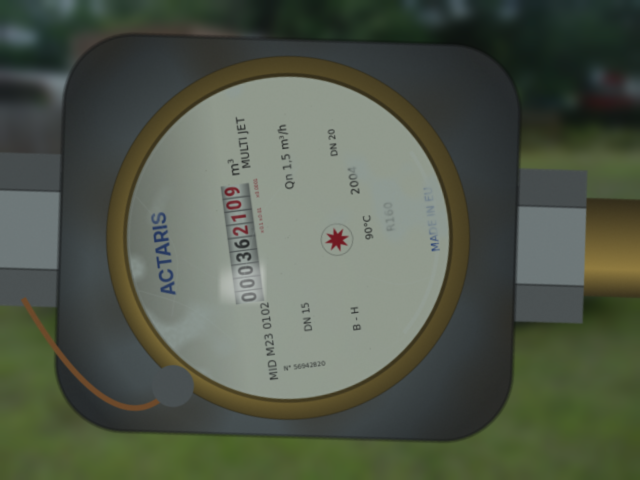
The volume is 36.2109 m³
